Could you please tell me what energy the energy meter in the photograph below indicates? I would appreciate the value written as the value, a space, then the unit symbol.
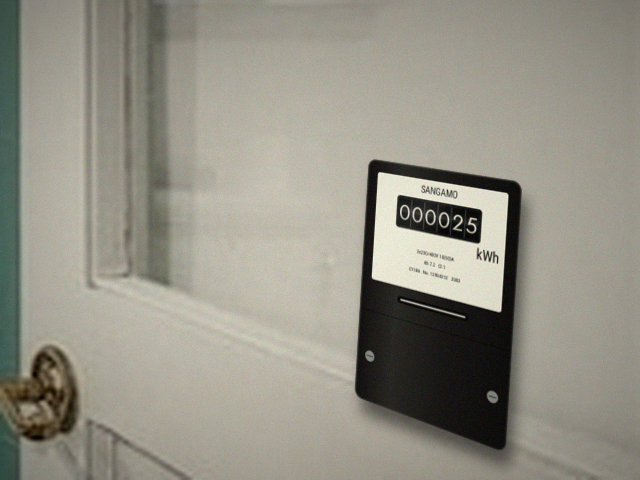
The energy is 25 kWh
